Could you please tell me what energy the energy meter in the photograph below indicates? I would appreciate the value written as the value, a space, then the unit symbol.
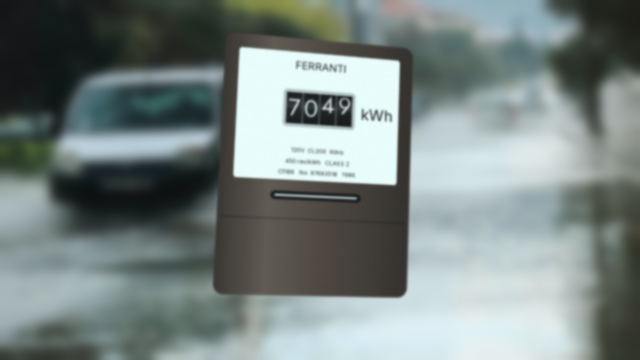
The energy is 7049 kWh
